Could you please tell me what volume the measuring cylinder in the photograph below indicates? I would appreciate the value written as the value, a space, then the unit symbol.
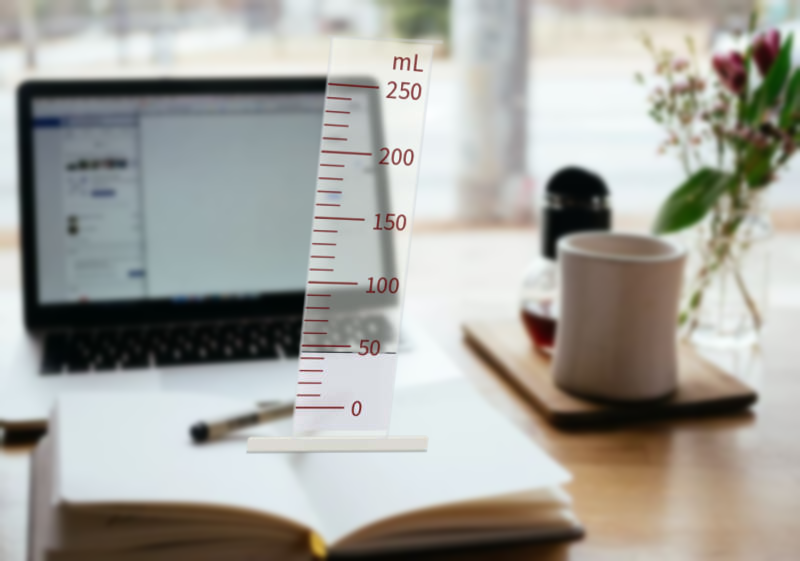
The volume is 45 mL
